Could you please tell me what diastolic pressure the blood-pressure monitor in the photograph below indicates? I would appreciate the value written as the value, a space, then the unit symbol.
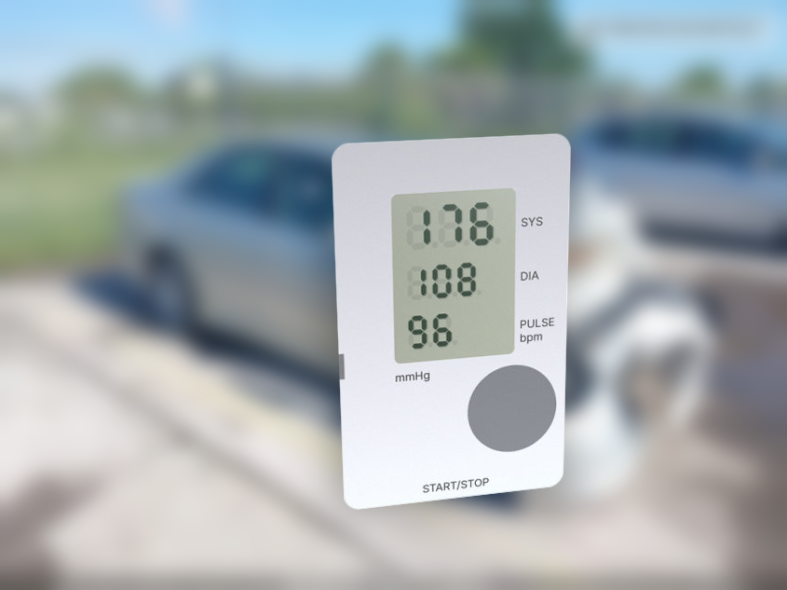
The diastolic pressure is 108 mmHg
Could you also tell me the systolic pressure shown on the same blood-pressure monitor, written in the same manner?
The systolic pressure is 176 mmHg
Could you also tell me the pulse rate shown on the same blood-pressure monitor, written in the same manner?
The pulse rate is 96 bpm
